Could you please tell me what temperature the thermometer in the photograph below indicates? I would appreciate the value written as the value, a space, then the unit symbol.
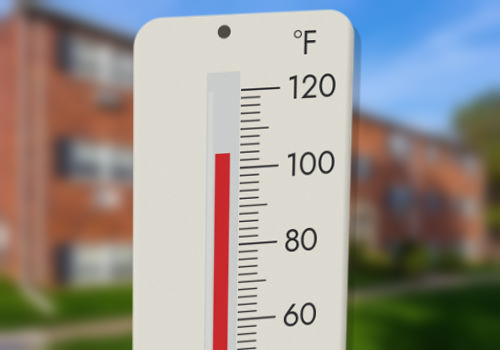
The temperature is 104 °F
